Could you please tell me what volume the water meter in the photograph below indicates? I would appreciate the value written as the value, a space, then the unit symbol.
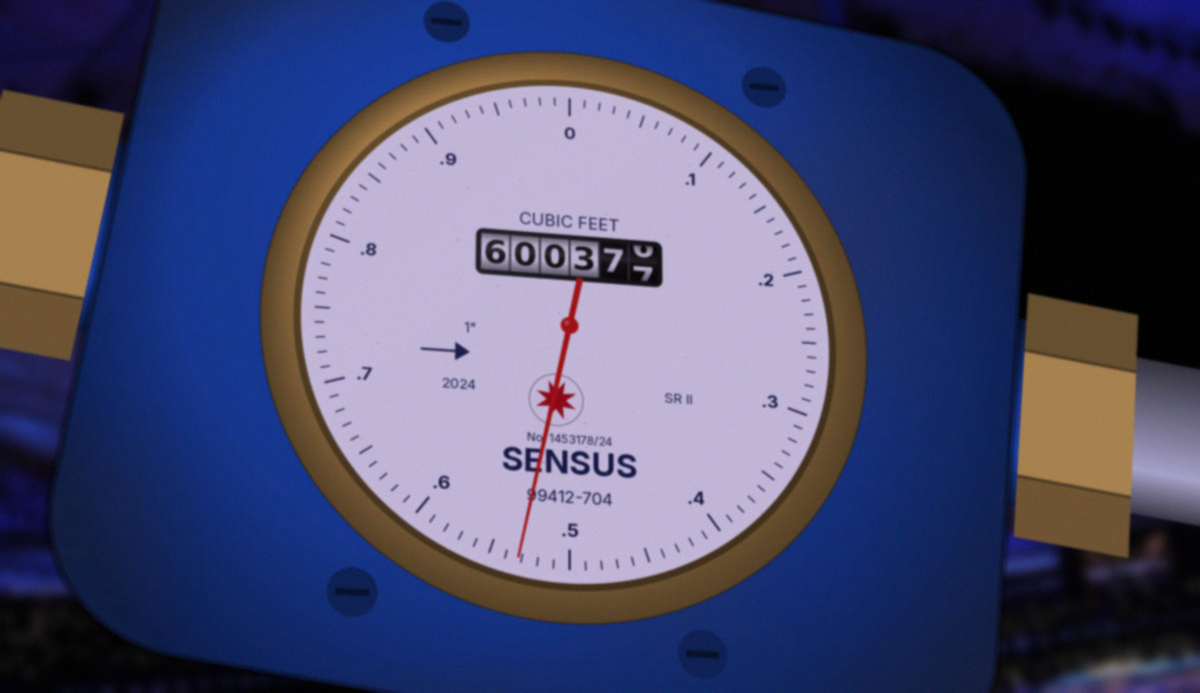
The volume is 600376.53 ft³
